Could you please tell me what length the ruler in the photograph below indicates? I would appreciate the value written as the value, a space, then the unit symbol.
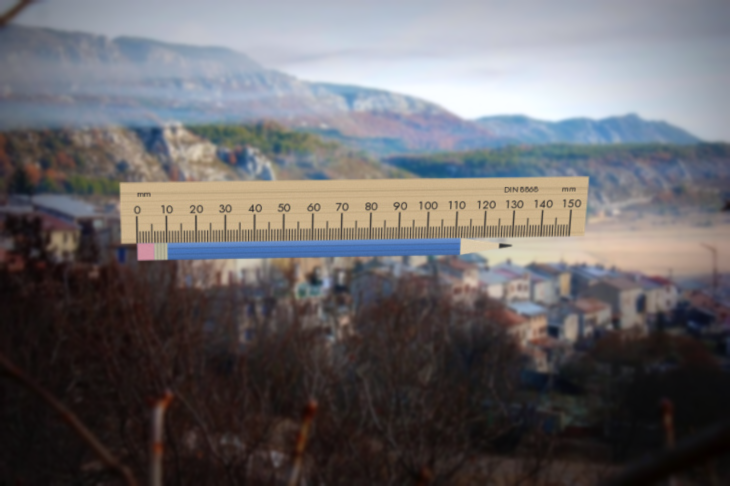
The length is 130 mm
